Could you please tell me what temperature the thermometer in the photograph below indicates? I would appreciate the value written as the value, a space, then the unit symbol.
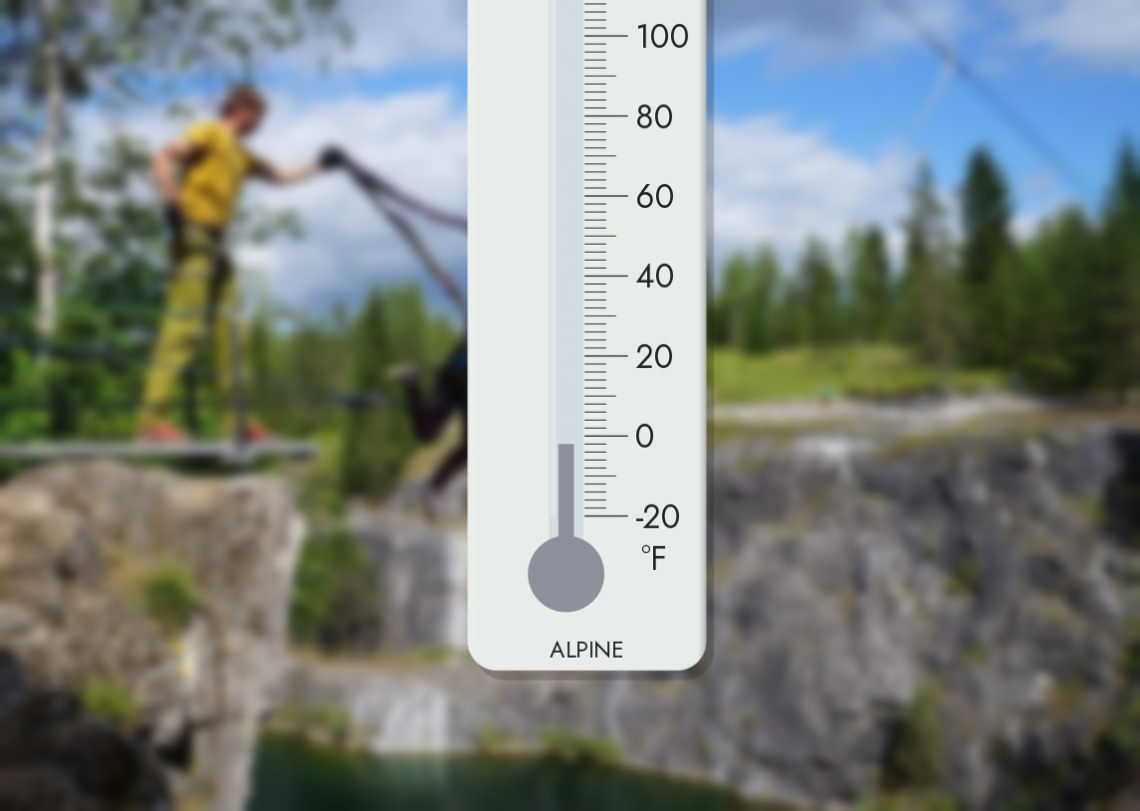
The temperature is -2 °F
